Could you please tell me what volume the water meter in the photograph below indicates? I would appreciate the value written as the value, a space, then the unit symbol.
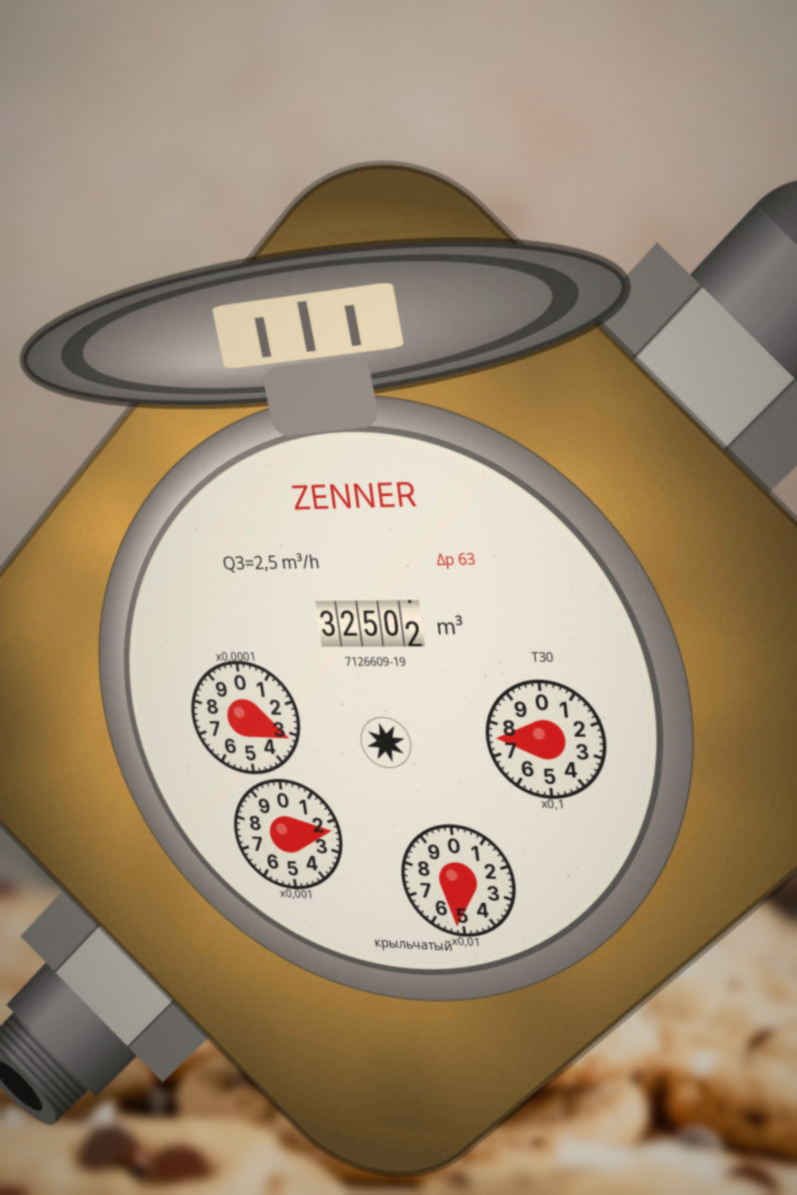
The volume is 32501.7523 m³
